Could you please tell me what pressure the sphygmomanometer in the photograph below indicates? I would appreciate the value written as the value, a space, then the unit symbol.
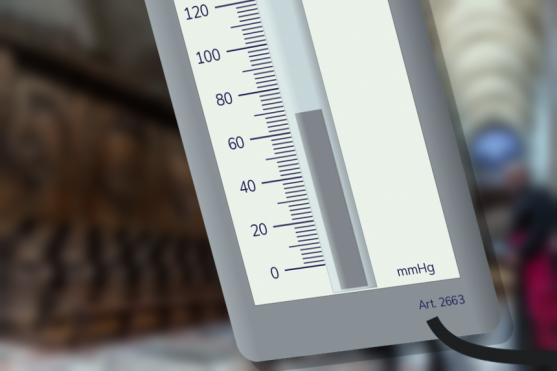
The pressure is 68 mmHg
